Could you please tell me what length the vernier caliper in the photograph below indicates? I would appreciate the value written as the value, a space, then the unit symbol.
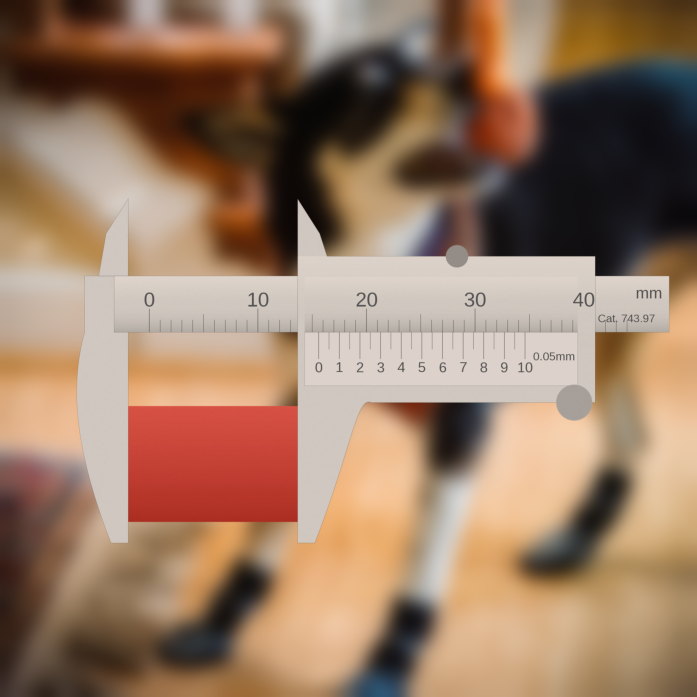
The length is 15.6 mm
